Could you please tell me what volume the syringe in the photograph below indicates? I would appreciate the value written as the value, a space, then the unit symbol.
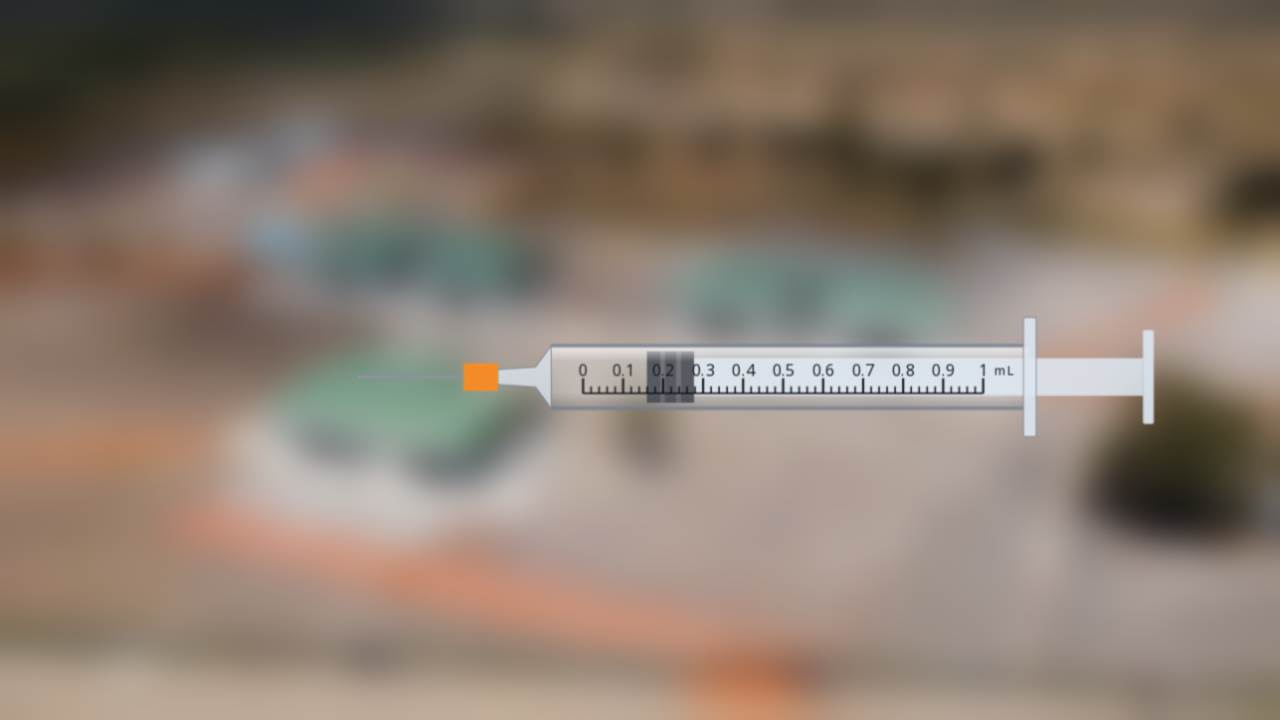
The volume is 0.16 mL
